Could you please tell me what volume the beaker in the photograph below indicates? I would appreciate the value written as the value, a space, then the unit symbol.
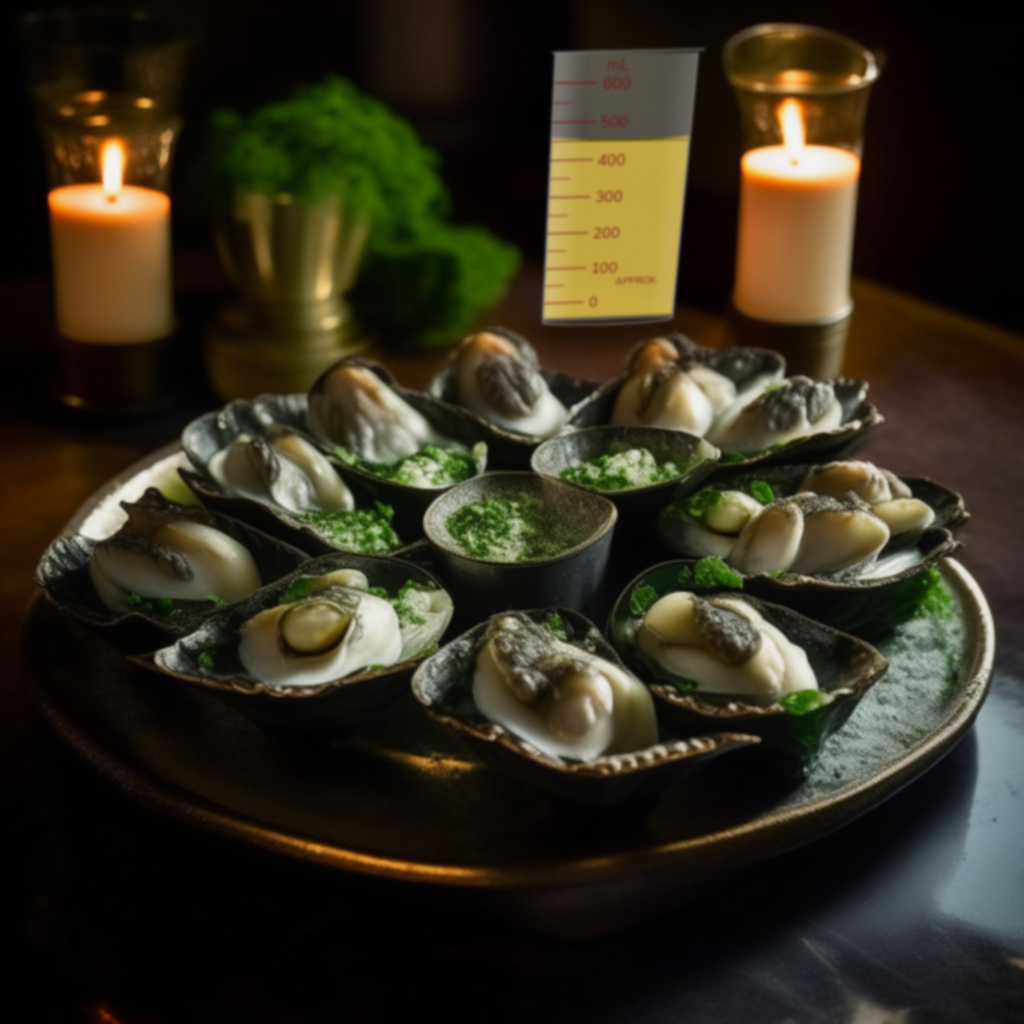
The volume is 450 mL
